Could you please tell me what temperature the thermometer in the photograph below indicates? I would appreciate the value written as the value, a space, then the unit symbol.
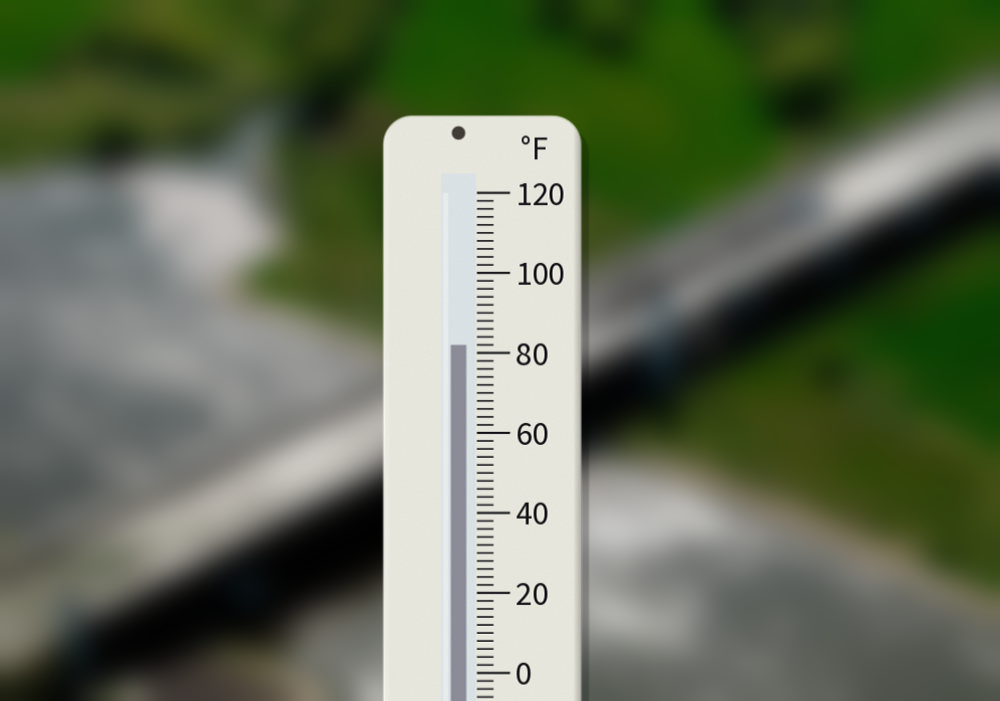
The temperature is 82 °F
